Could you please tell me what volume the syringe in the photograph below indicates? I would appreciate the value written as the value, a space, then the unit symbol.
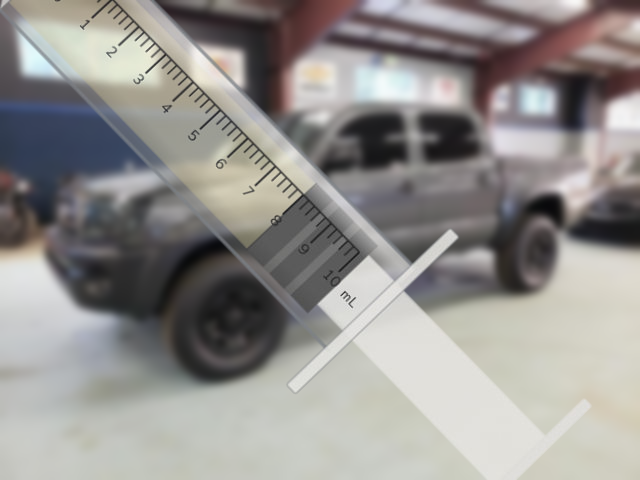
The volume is 8 mL
